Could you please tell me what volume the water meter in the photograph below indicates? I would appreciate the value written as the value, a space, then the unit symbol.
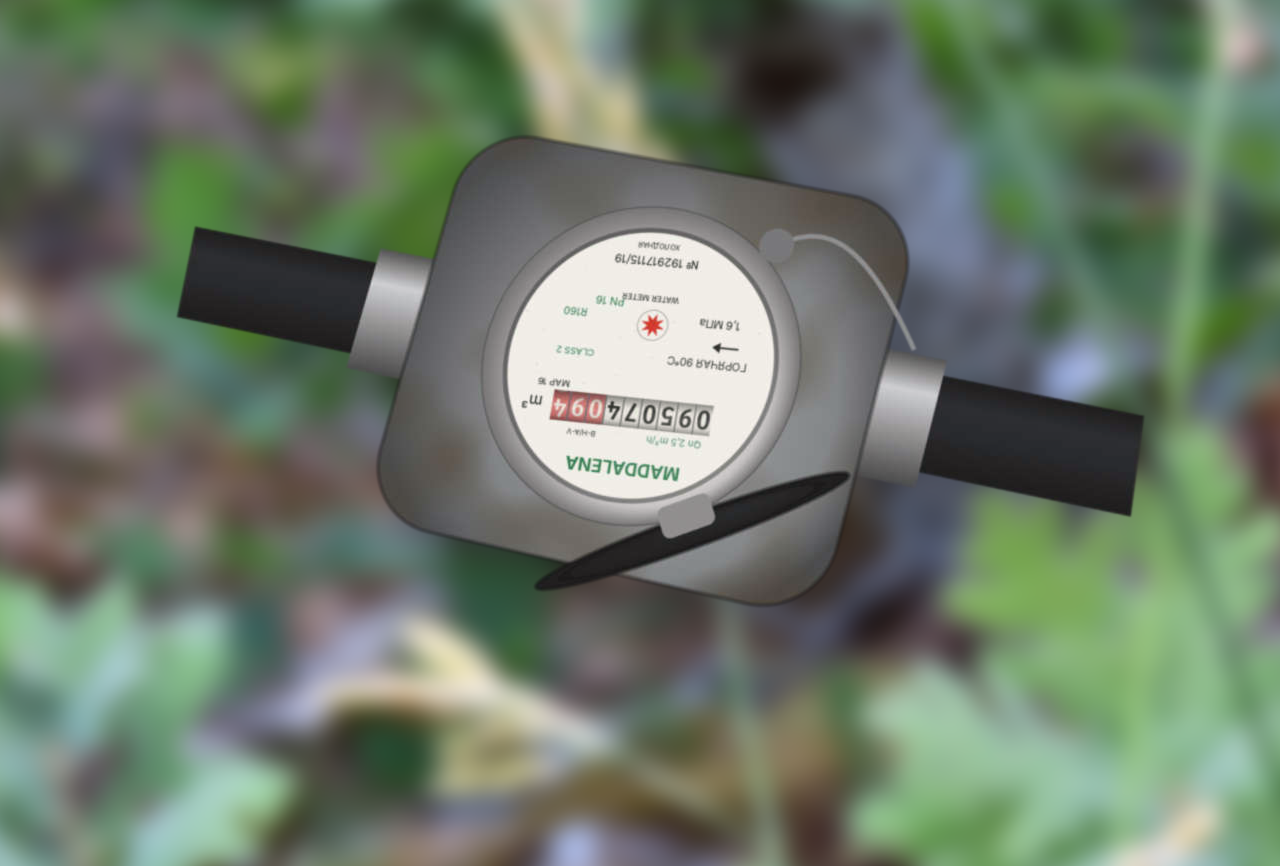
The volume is 95074.094 m³
